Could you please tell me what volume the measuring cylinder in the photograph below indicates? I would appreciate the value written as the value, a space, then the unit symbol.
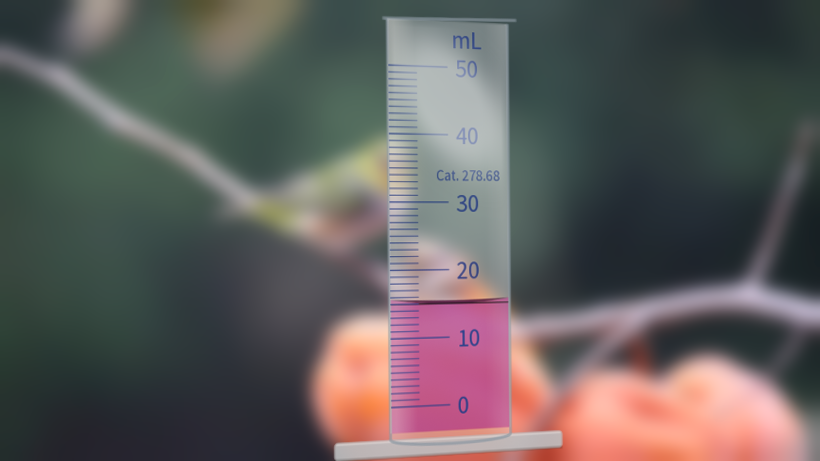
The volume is 15 mL
